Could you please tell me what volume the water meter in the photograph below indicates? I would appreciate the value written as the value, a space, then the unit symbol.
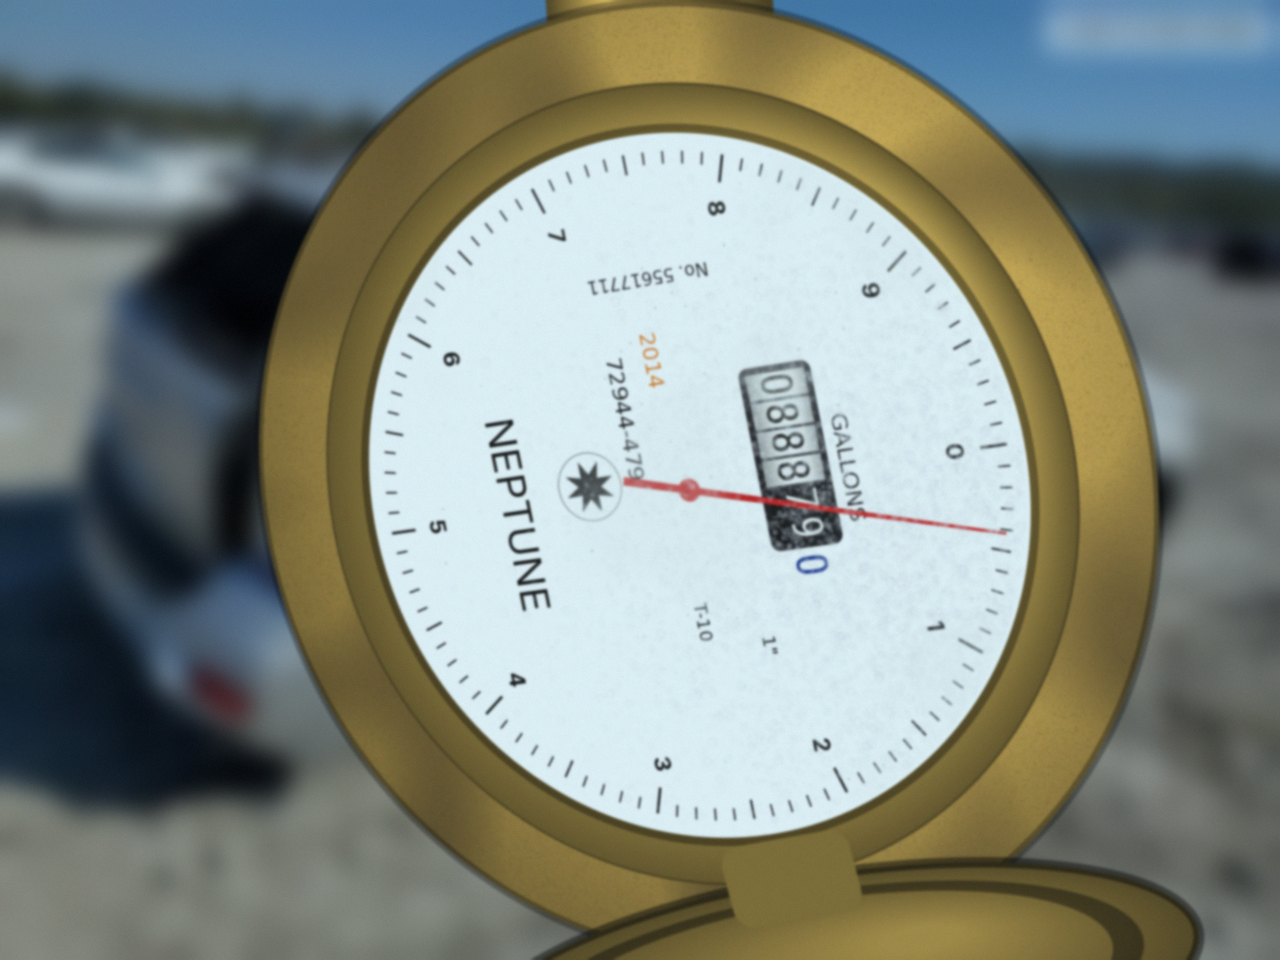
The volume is 888790.4 gal
